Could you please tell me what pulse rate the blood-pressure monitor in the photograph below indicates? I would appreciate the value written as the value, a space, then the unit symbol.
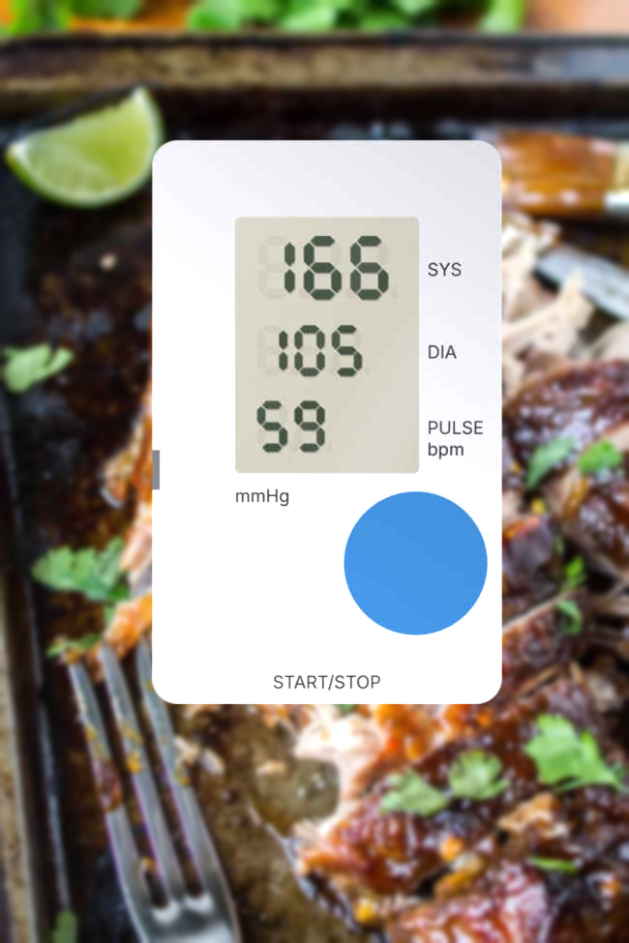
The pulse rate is 59 bpm
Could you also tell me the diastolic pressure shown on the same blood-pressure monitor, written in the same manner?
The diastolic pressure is 105 mmHg
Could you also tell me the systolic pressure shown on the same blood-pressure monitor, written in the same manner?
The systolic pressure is 166 mmHg
